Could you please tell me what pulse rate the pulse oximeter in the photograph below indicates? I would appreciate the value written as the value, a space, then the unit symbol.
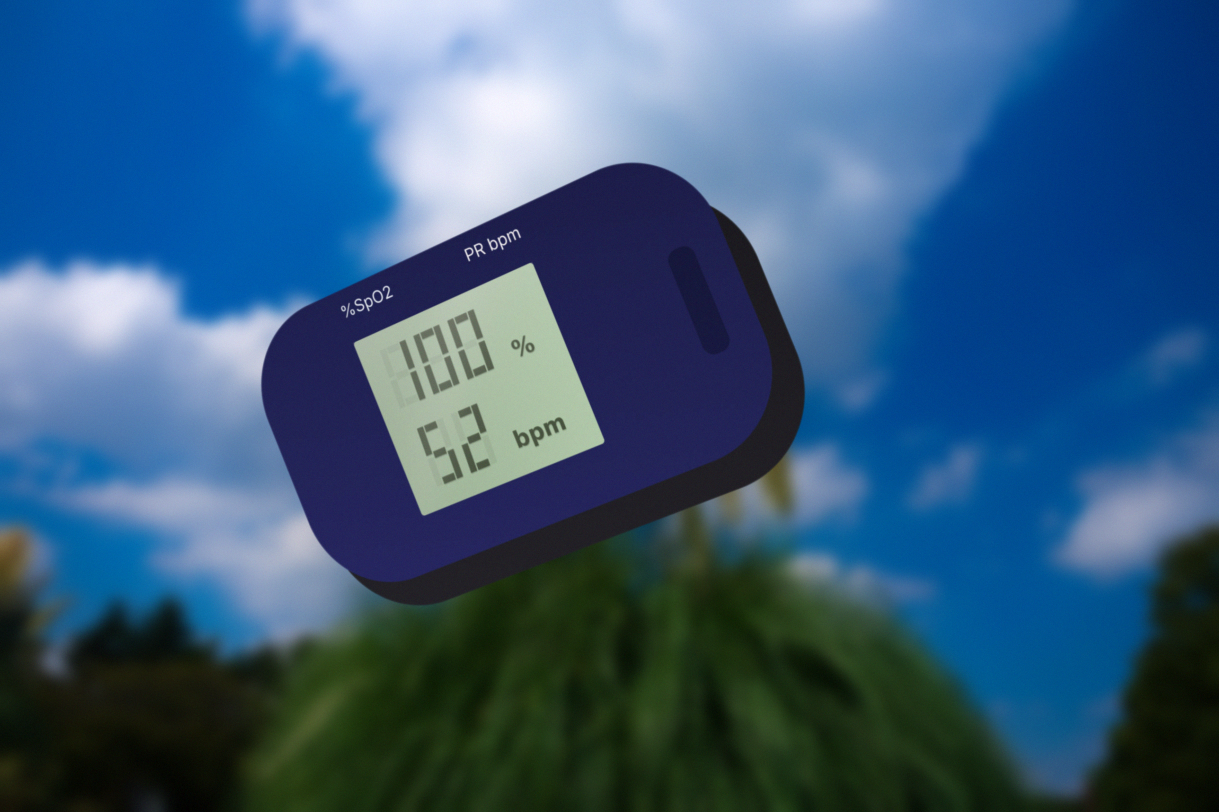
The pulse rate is 52 bpm
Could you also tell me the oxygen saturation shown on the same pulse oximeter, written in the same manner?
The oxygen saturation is 100 %
